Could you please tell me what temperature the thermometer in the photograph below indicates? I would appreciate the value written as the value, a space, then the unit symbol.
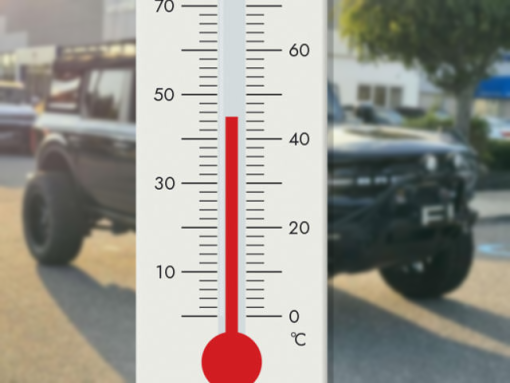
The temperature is 45 °C
